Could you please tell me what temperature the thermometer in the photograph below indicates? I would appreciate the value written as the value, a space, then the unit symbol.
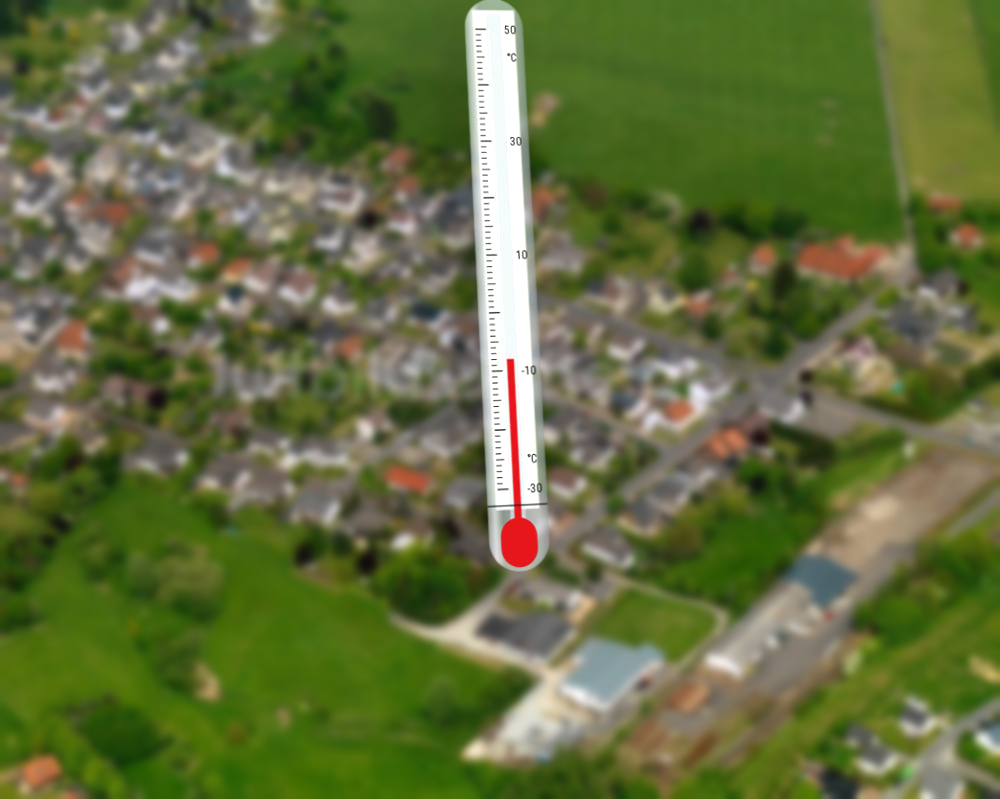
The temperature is -8 °C
